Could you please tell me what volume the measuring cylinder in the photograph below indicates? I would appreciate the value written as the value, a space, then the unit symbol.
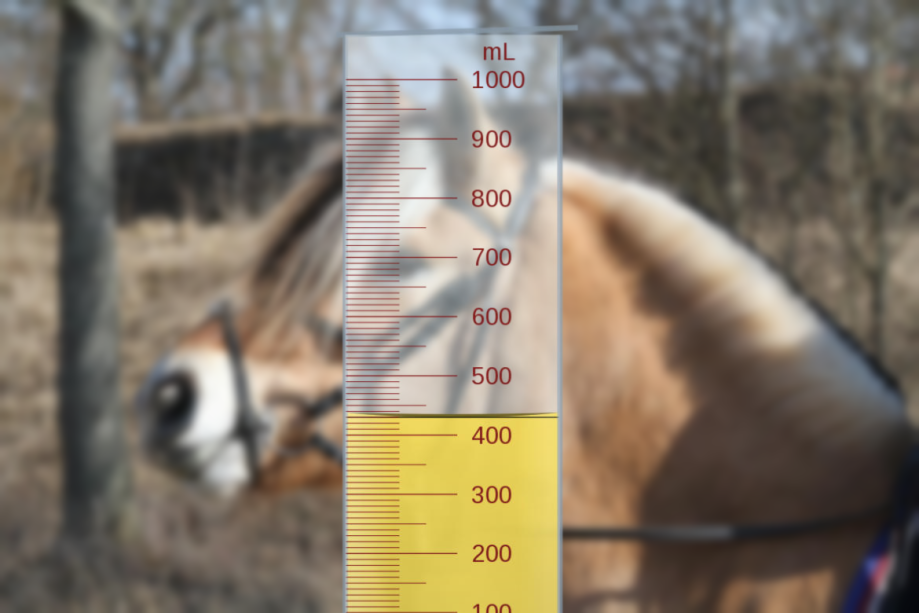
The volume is 430 mL
